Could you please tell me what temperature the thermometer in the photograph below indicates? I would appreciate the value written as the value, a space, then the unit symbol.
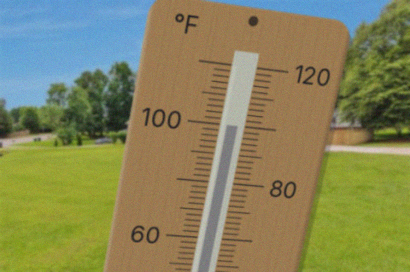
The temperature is 100 °F
